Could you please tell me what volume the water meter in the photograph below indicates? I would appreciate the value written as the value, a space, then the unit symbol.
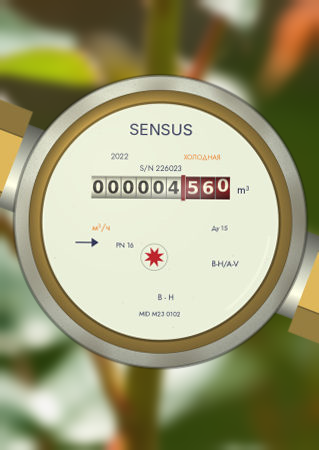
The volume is 4.560 m³
